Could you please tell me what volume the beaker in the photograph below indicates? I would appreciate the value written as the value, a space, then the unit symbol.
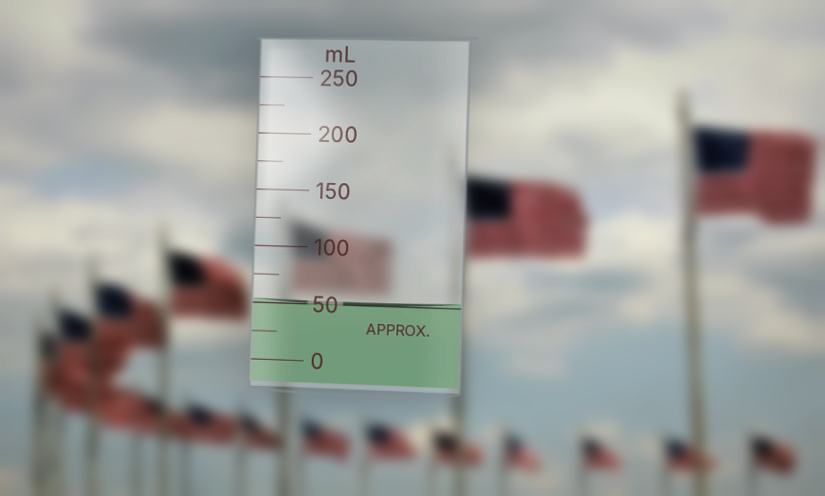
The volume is 50 mL
